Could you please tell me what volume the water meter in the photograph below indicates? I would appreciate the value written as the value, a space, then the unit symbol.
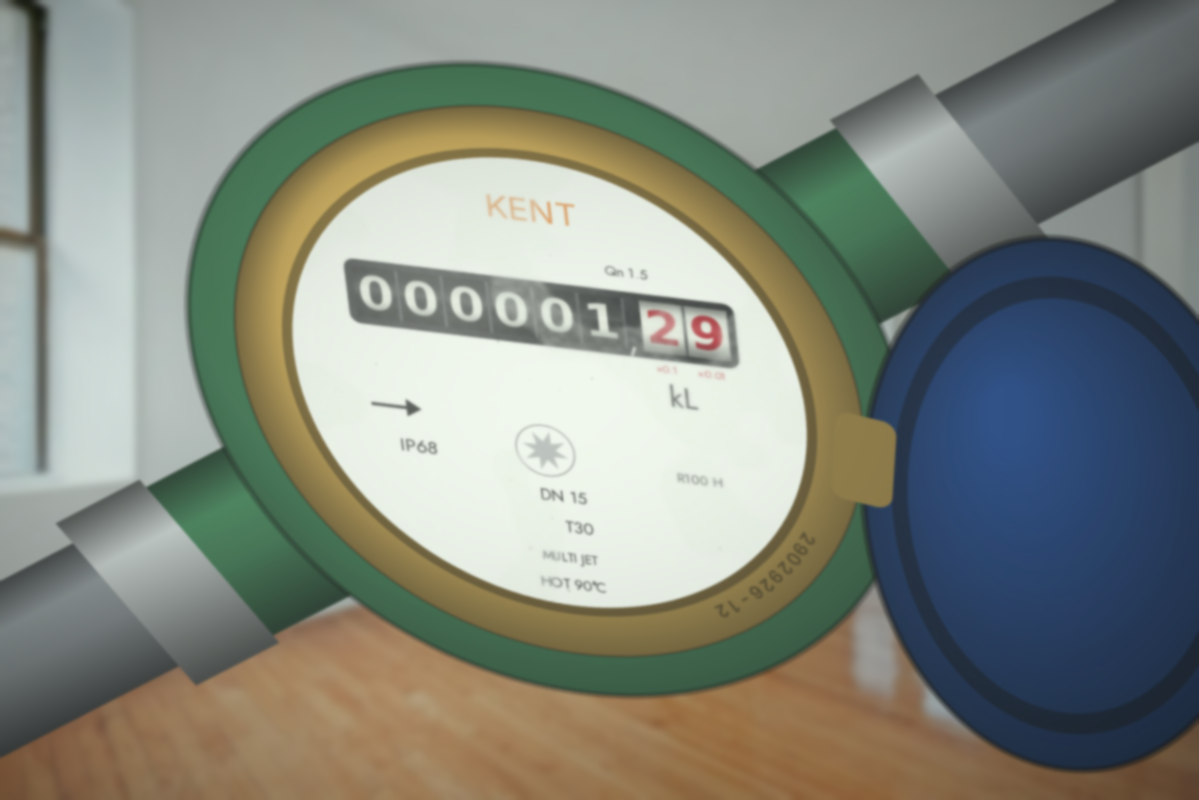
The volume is 1.29 kL
